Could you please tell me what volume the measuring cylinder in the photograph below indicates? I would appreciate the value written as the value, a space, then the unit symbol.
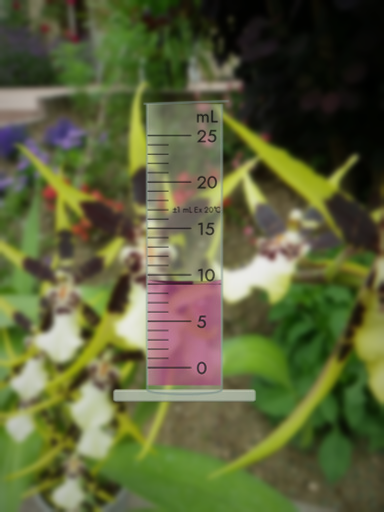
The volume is 9 mL
